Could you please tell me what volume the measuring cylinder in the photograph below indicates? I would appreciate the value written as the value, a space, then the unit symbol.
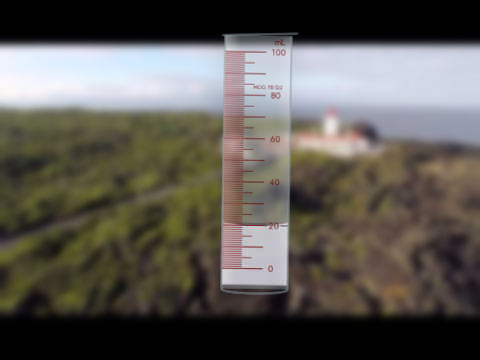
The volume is 20 mL
